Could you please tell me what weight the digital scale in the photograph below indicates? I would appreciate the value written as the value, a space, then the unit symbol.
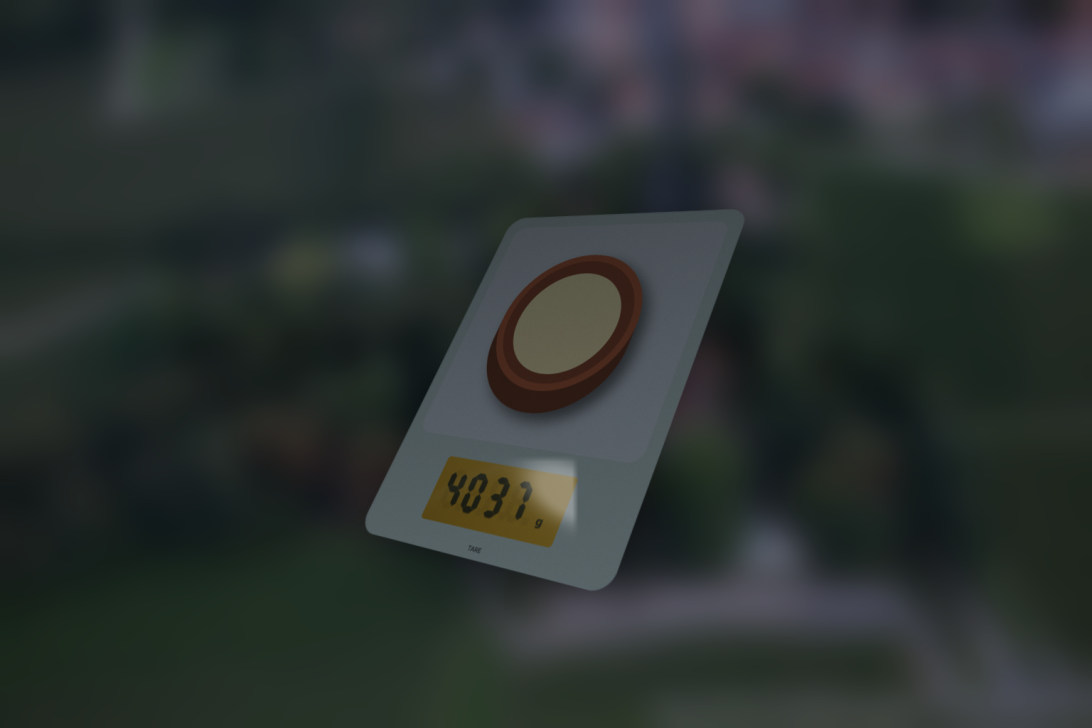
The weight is 4037 g
